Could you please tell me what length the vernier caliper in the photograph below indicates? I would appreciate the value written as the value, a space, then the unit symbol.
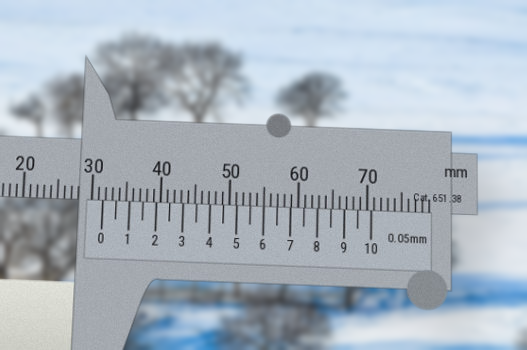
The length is 31.6 mm
